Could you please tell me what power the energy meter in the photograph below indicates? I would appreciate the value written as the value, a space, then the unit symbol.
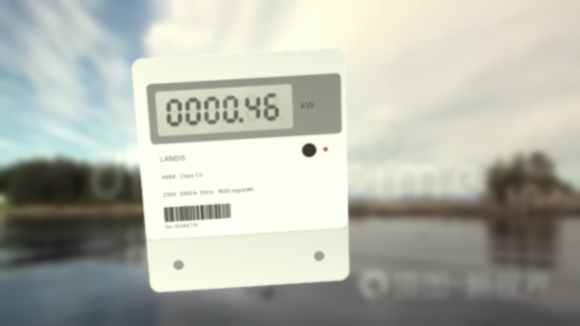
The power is 0.46 kW
